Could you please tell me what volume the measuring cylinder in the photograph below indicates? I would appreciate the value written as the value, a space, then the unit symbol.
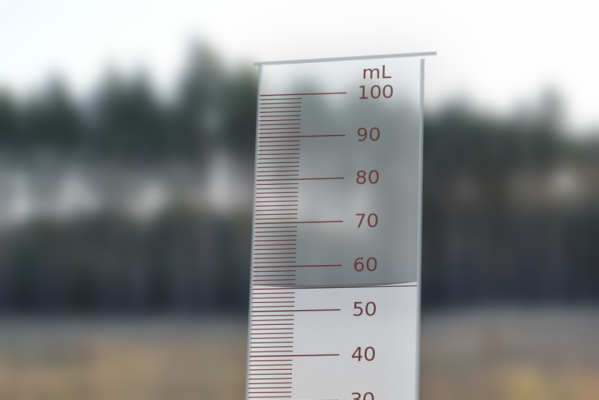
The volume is 55 mL
